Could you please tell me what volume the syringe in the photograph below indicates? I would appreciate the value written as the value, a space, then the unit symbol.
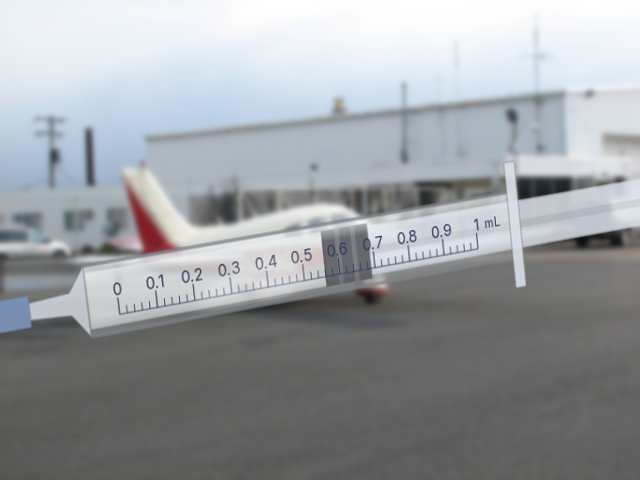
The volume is 0.56 mL
